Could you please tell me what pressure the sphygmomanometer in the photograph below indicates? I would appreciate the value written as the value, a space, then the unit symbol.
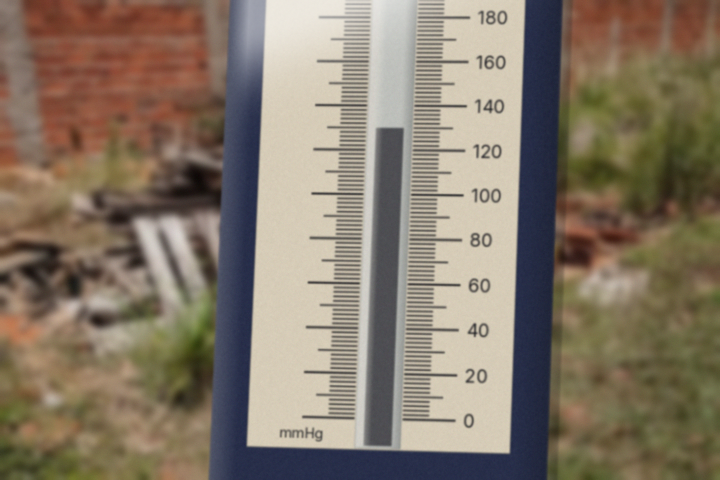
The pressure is 130 mmHg
